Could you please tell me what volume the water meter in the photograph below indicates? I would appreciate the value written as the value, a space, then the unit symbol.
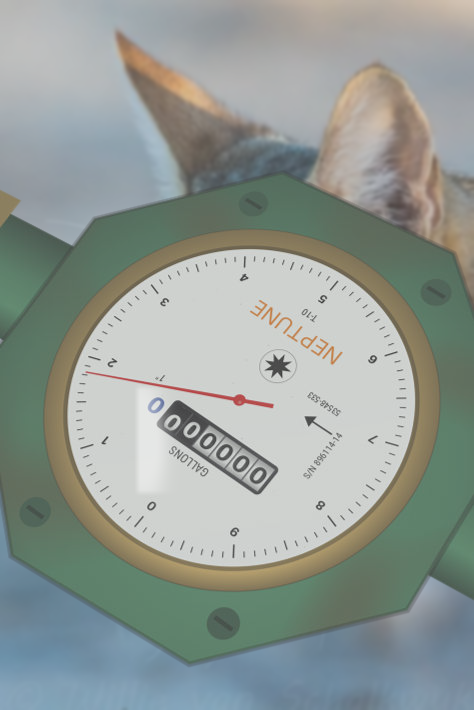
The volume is 1.8 gal
